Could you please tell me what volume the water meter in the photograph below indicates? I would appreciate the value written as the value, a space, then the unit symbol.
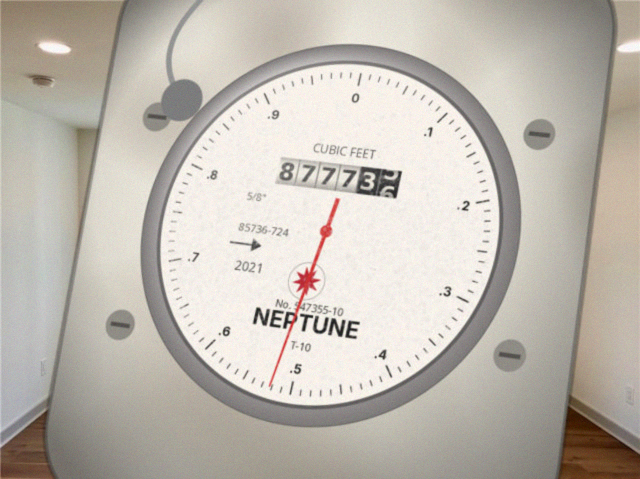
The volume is 877735.52 ft³
